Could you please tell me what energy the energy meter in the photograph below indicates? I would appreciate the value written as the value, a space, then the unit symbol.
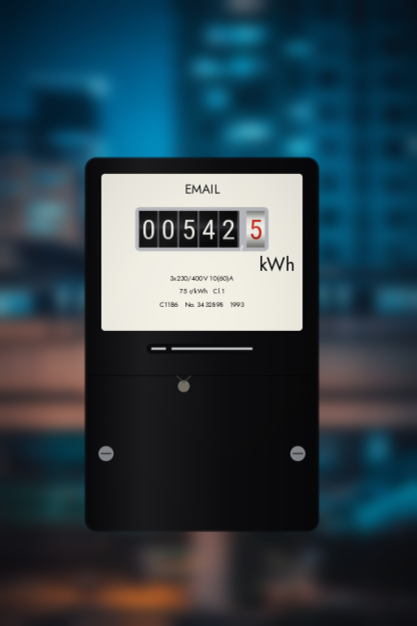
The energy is 542.5 kWh
